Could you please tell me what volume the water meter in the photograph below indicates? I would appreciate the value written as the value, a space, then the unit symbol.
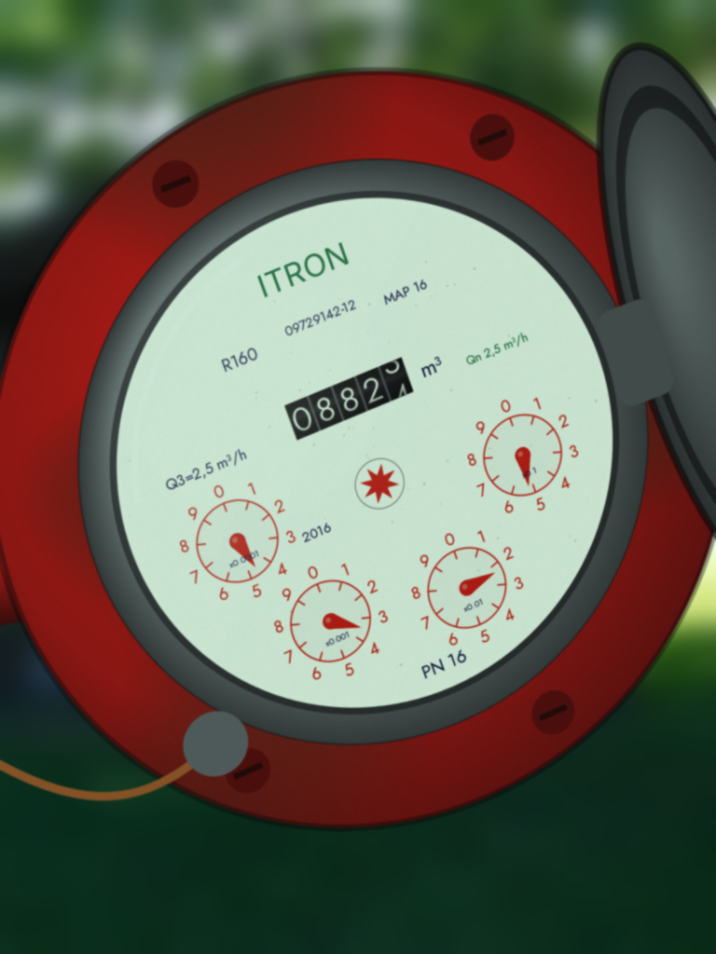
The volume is 8823.5234 m³
